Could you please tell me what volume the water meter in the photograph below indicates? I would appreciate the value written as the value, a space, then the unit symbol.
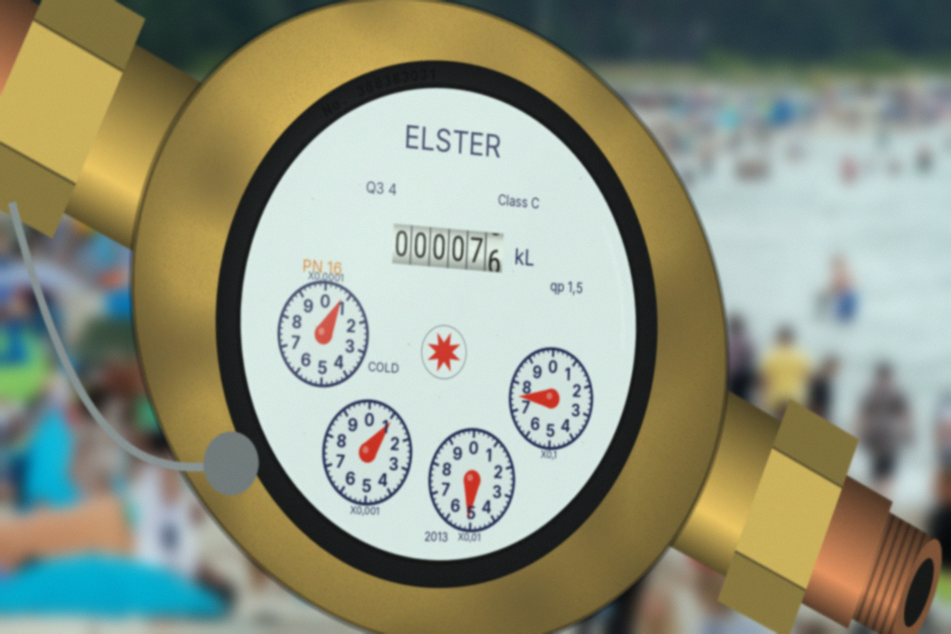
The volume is 75.7510 kL
